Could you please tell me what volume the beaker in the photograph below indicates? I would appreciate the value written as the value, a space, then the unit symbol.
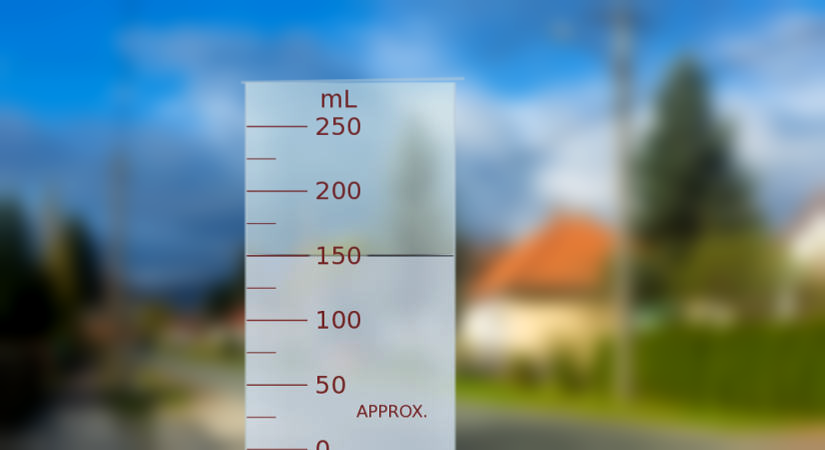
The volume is 150 mL
